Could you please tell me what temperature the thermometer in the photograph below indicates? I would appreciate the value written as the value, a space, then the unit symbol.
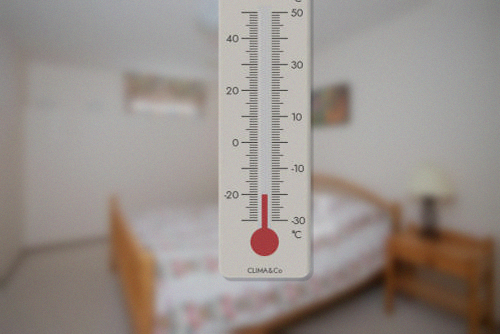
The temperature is -20 °C
